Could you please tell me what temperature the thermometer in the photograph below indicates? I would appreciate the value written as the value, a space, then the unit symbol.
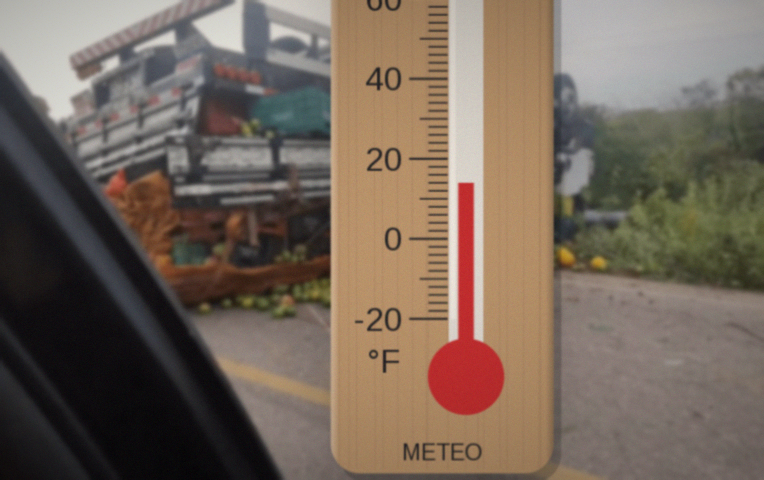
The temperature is 14 °F
